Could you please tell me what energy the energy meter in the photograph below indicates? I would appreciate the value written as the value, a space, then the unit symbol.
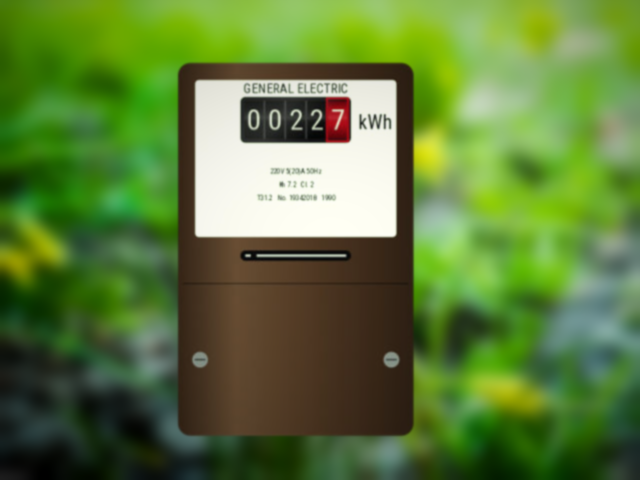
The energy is 22.7 kWh
